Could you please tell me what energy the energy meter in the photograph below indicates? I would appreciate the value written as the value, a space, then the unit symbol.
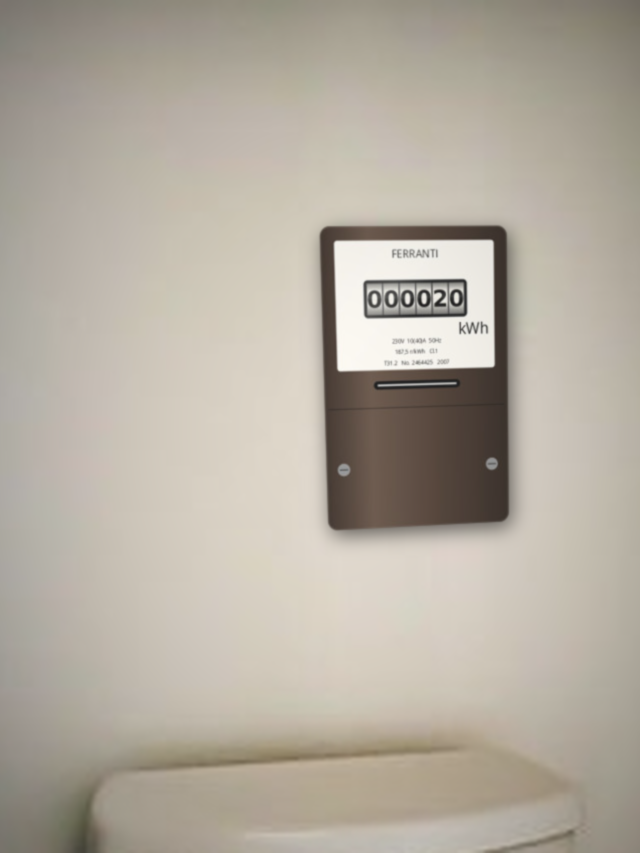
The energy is 20 kWh
